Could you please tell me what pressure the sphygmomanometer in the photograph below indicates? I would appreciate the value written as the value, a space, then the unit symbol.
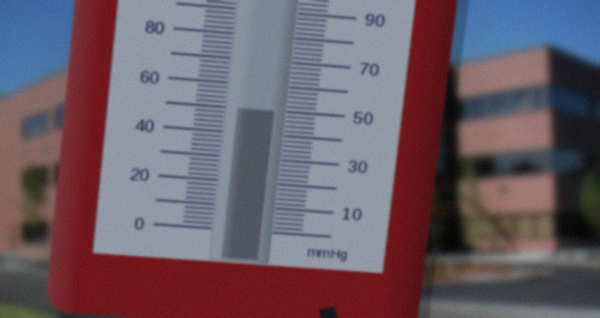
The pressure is 50 mmHg
